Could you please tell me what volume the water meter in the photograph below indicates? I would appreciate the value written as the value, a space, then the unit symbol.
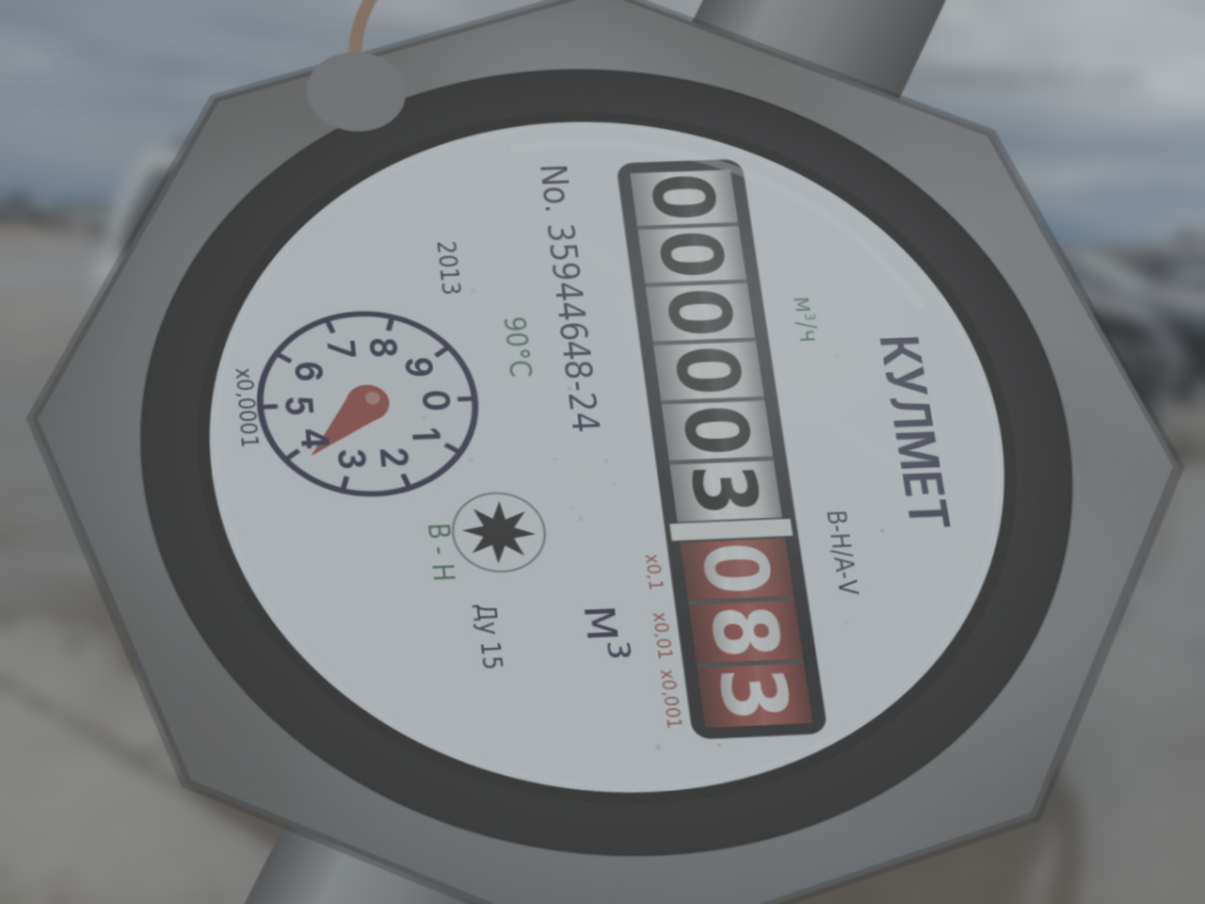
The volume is 3.0833 m³
